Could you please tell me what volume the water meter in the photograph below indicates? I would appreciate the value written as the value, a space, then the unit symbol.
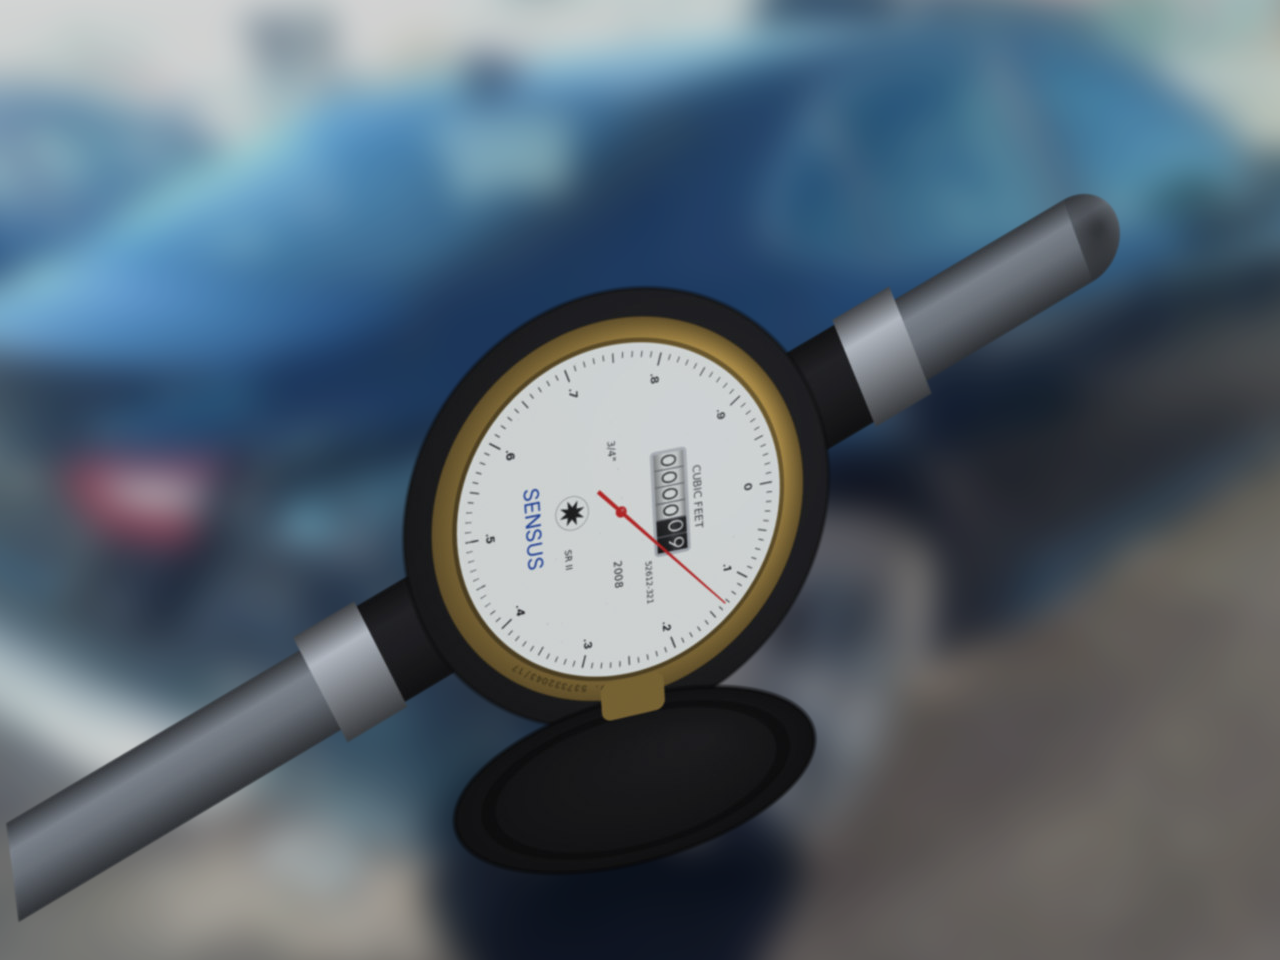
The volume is 9.13 ft³
